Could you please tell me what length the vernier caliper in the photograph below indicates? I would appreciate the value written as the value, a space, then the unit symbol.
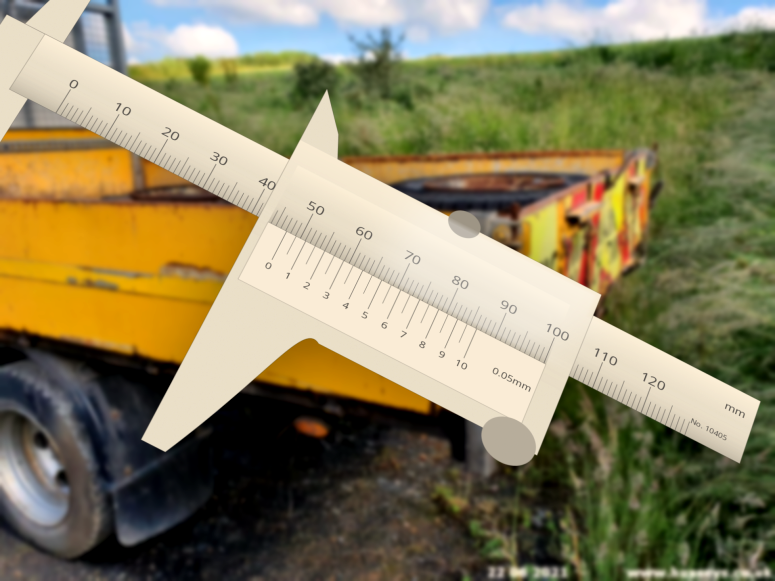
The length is 47.2 mm
